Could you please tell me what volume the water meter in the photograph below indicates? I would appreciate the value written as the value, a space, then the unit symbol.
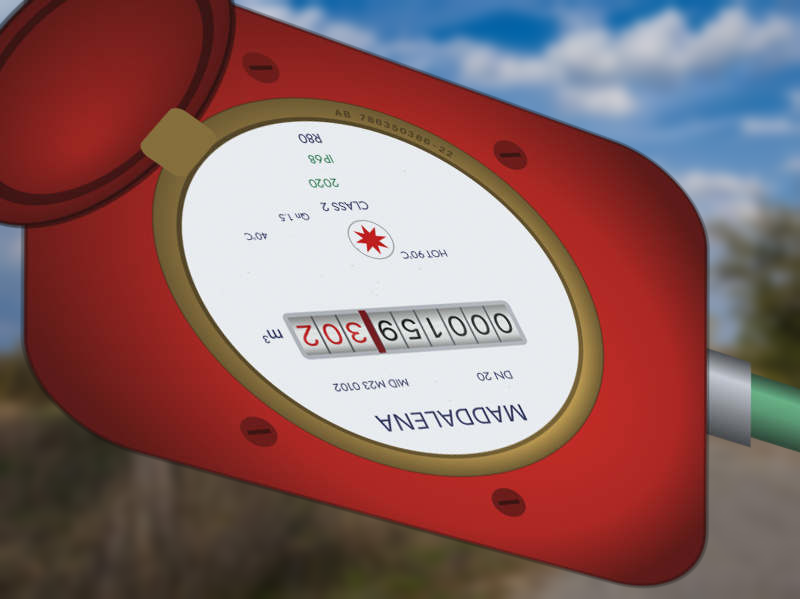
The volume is 159.302 m³
